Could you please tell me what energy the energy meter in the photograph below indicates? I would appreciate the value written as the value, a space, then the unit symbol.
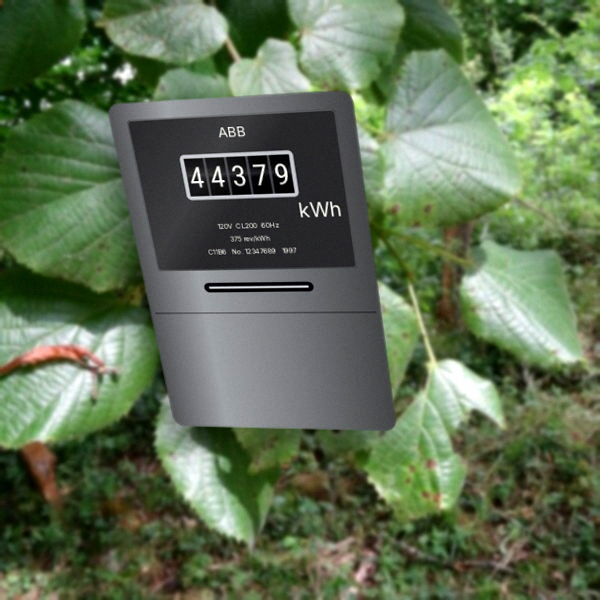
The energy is 44379 kWh
